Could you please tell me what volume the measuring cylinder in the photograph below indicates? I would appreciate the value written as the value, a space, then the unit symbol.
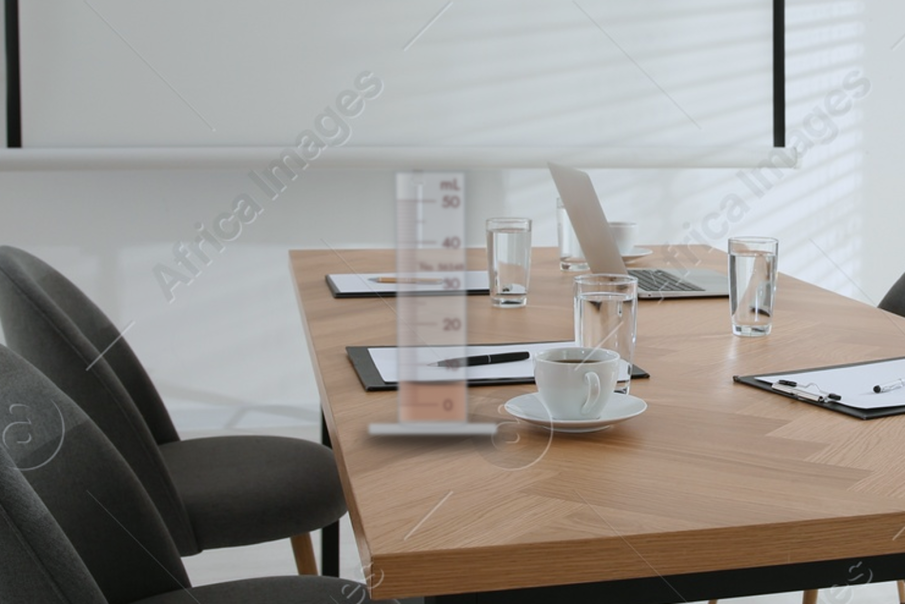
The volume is 5 mL
